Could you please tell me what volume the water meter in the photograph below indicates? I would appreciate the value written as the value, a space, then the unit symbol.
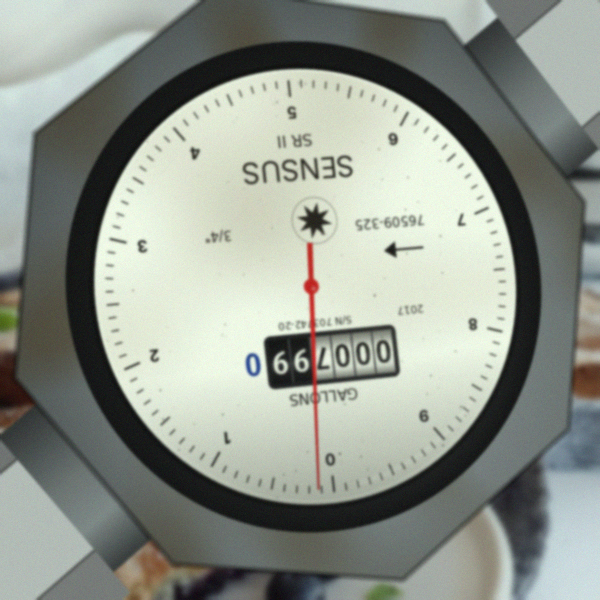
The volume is 7990.1 gal
